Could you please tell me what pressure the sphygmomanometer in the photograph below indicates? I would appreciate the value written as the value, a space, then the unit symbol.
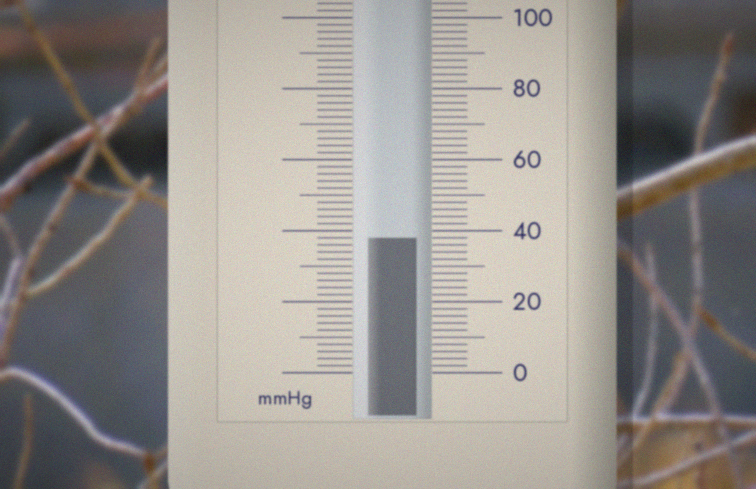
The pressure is 38 mmHg
